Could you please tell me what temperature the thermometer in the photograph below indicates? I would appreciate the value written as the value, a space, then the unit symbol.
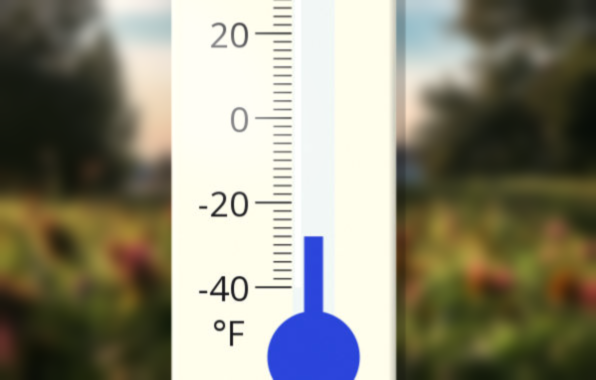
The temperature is -28 °F
